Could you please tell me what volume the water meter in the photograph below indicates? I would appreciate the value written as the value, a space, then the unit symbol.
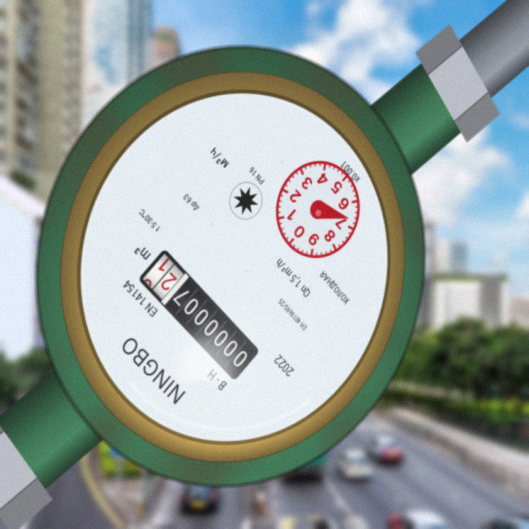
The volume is 7.206 m³
